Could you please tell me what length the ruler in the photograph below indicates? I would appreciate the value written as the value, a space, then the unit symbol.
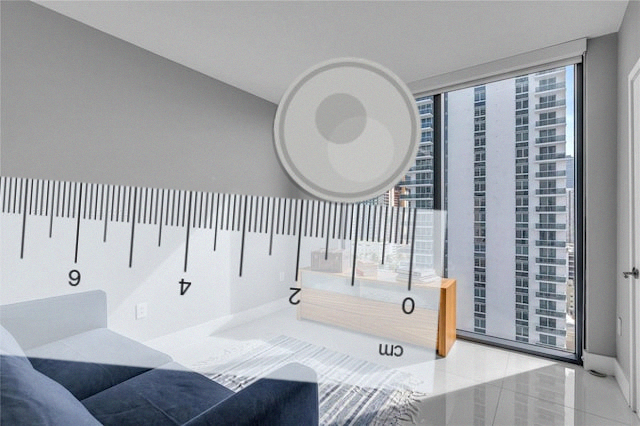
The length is 2.6 cm
